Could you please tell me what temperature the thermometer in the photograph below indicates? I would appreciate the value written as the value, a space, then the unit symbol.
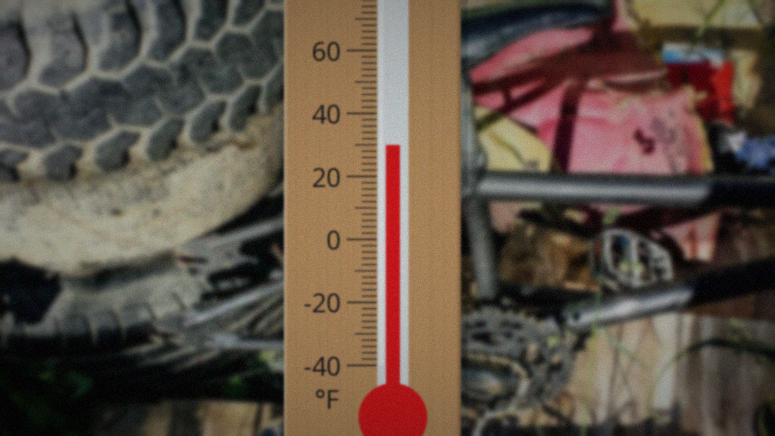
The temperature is 30 °F
